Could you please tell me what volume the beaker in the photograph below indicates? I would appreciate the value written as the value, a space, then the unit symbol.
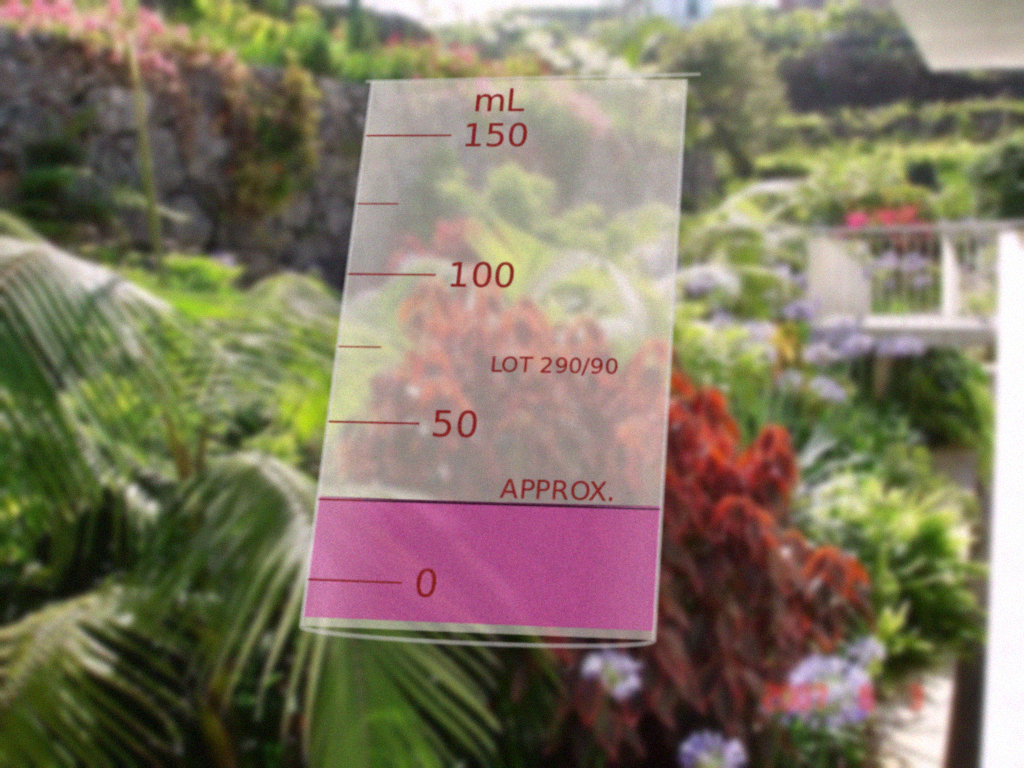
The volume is 25 mL
